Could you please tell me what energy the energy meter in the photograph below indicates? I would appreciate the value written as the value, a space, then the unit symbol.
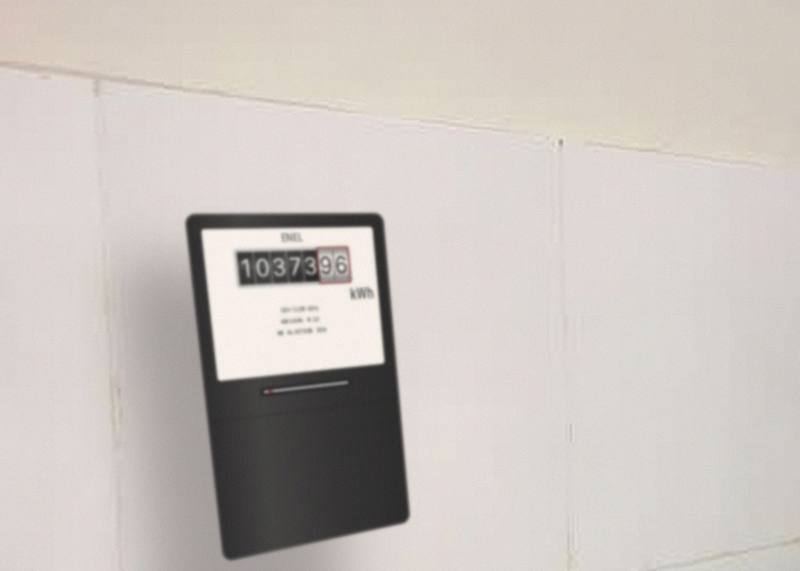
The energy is 10373.96 kWh
